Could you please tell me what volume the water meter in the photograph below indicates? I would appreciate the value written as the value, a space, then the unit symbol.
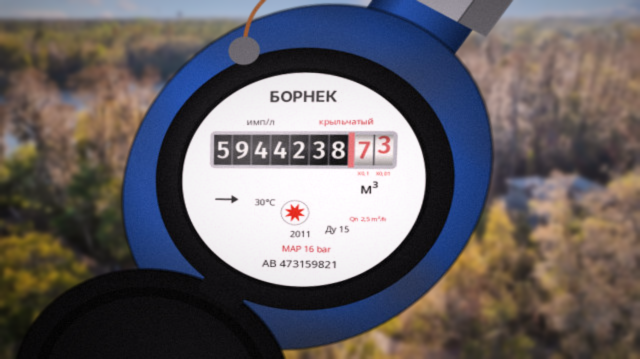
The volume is 5944238.73 m³
